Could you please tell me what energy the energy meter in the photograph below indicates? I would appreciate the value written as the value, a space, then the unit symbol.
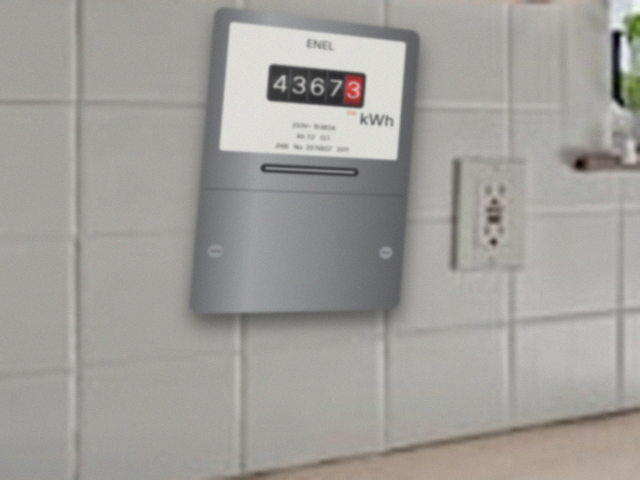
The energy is 4367.3 kWh
